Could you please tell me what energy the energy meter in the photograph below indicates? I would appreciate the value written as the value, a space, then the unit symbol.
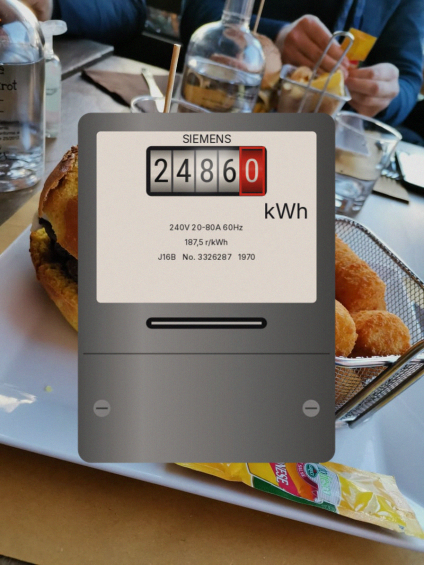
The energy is 2486.0 kWh
